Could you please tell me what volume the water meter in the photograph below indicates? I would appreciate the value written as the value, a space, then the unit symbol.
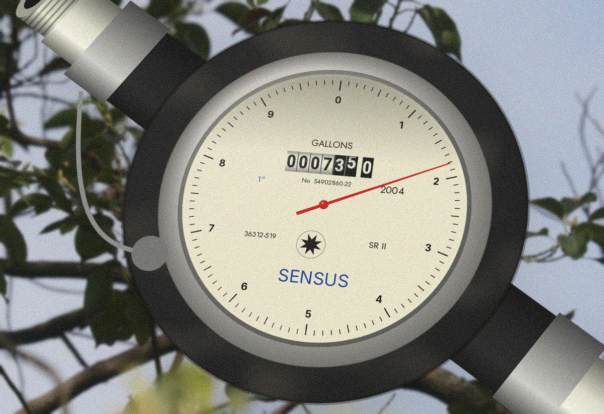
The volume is 7351.8 gal
